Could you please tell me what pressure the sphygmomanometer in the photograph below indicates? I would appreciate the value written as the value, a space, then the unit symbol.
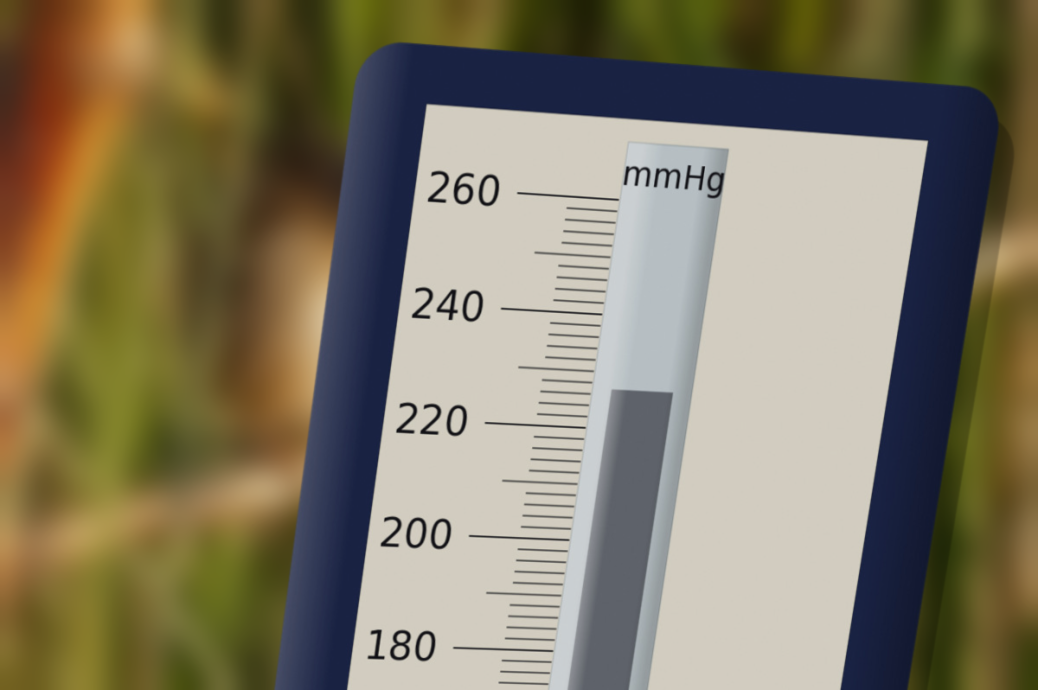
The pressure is 227 mmHg
